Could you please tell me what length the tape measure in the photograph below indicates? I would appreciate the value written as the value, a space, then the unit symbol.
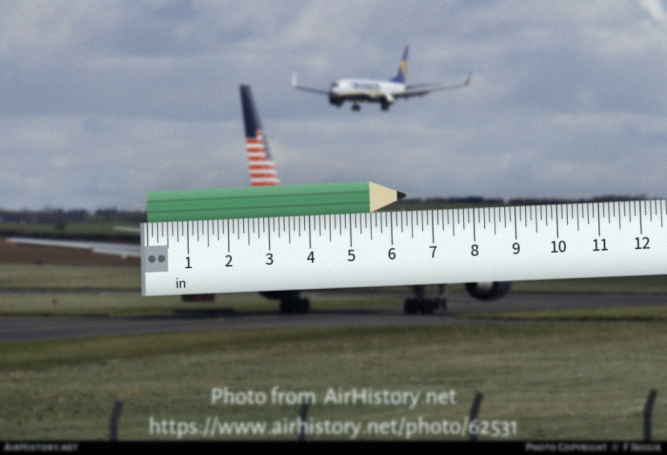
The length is 6.375 in
